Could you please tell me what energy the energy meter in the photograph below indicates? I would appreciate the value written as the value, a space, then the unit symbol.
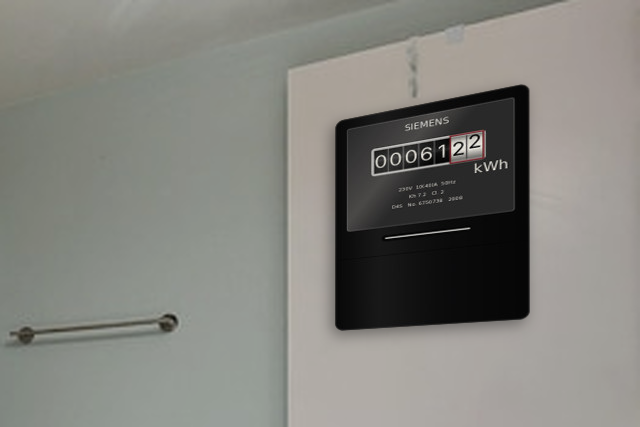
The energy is 61.22 kWh
